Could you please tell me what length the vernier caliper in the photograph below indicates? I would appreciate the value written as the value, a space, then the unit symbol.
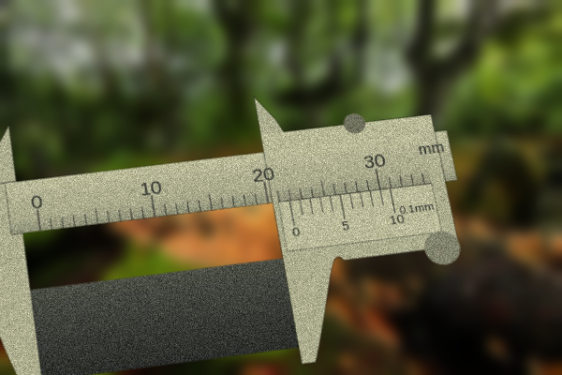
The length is 21.9 mm
